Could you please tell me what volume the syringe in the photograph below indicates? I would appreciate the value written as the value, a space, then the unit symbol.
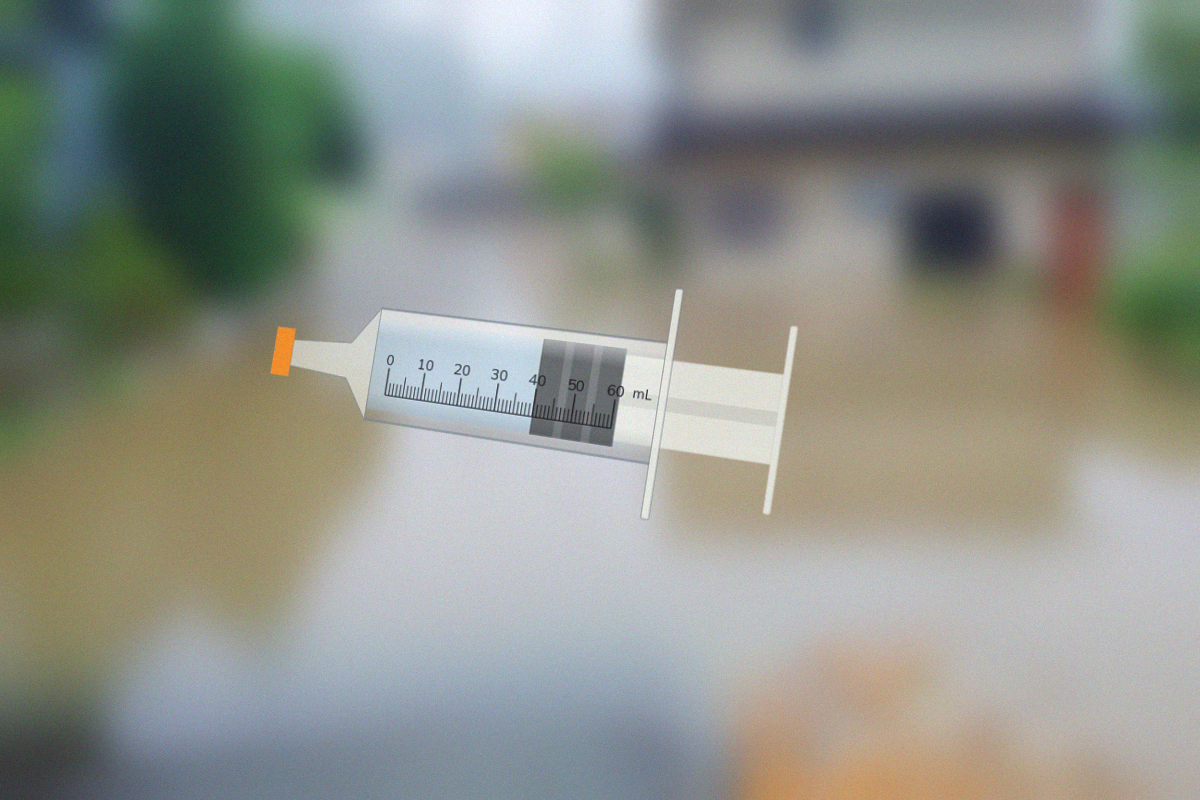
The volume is 40 mL
